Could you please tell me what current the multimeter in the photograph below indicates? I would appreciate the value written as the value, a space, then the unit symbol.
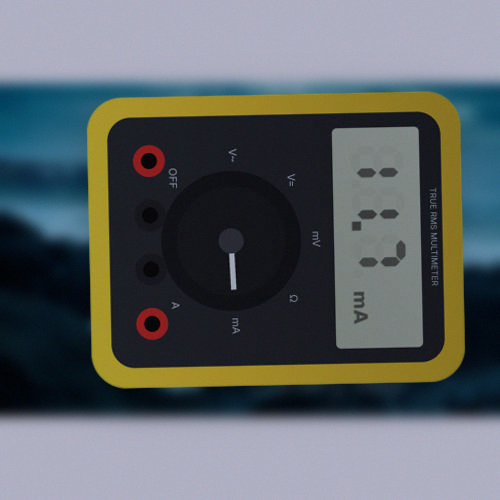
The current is 11.7 mA
